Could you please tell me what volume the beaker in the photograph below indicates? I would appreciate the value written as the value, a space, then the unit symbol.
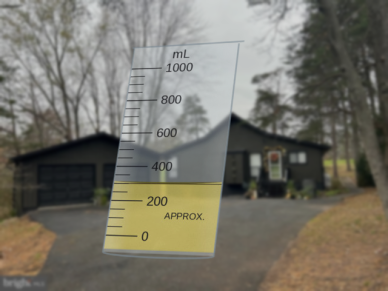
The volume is 300 mL
